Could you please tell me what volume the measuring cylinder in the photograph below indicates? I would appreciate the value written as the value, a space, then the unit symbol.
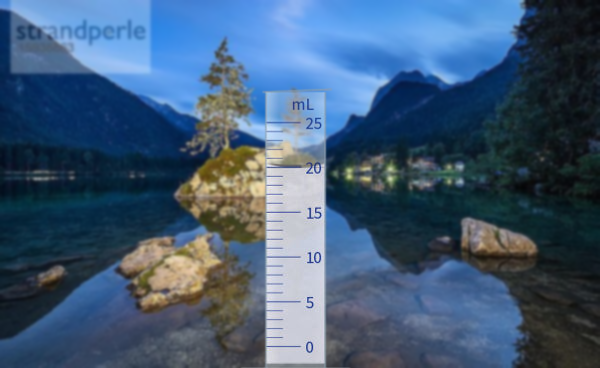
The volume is 20 mL
